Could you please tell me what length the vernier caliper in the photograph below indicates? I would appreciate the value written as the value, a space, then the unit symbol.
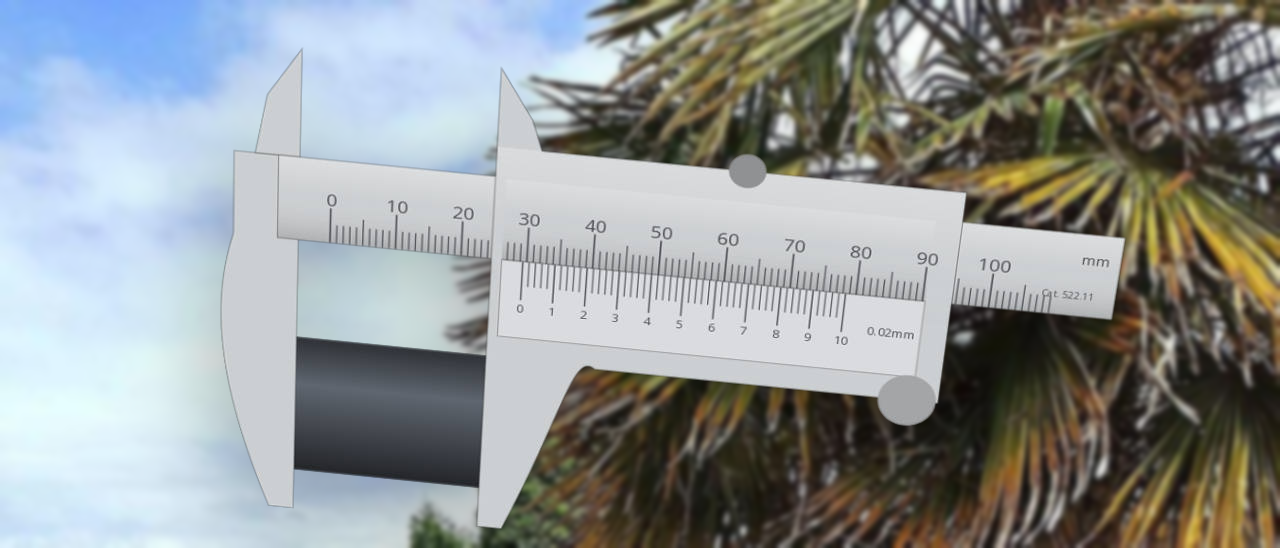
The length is 29.4 mm
